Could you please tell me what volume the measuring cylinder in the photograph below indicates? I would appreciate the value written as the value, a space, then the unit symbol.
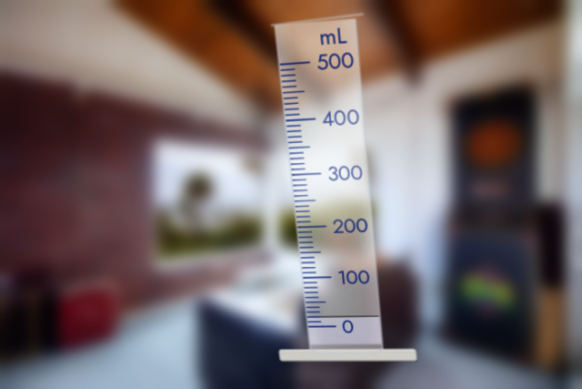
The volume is 20 mL
